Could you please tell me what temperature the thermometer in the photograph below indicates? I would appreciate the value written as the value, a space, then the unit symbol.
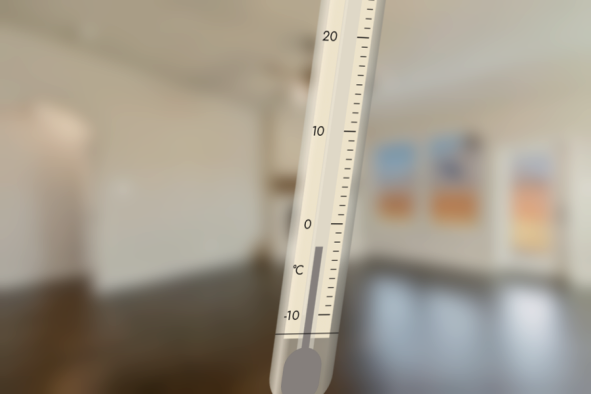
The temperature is -2.5 °C
